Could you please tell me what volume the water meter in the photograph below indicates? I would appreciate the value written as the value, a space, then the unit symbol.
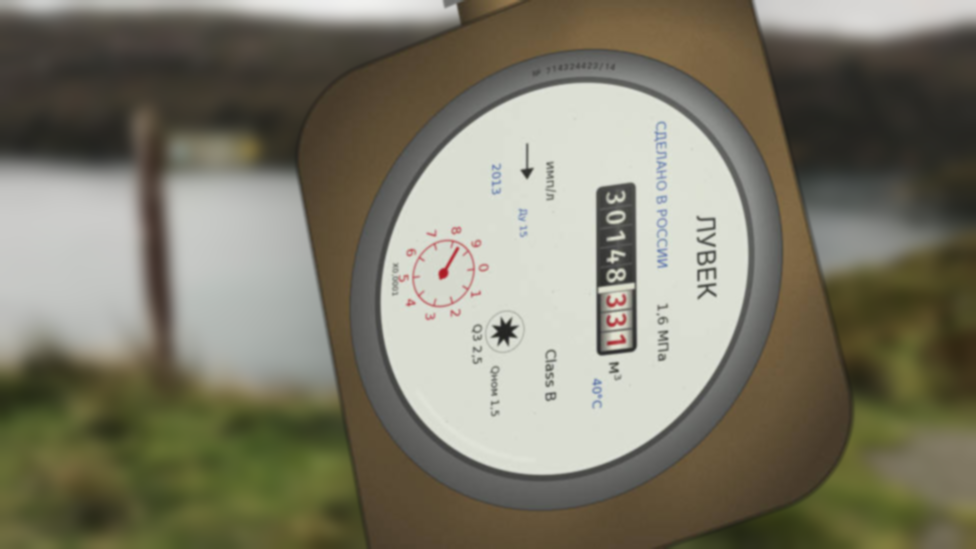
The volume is 30148.3318 m³
